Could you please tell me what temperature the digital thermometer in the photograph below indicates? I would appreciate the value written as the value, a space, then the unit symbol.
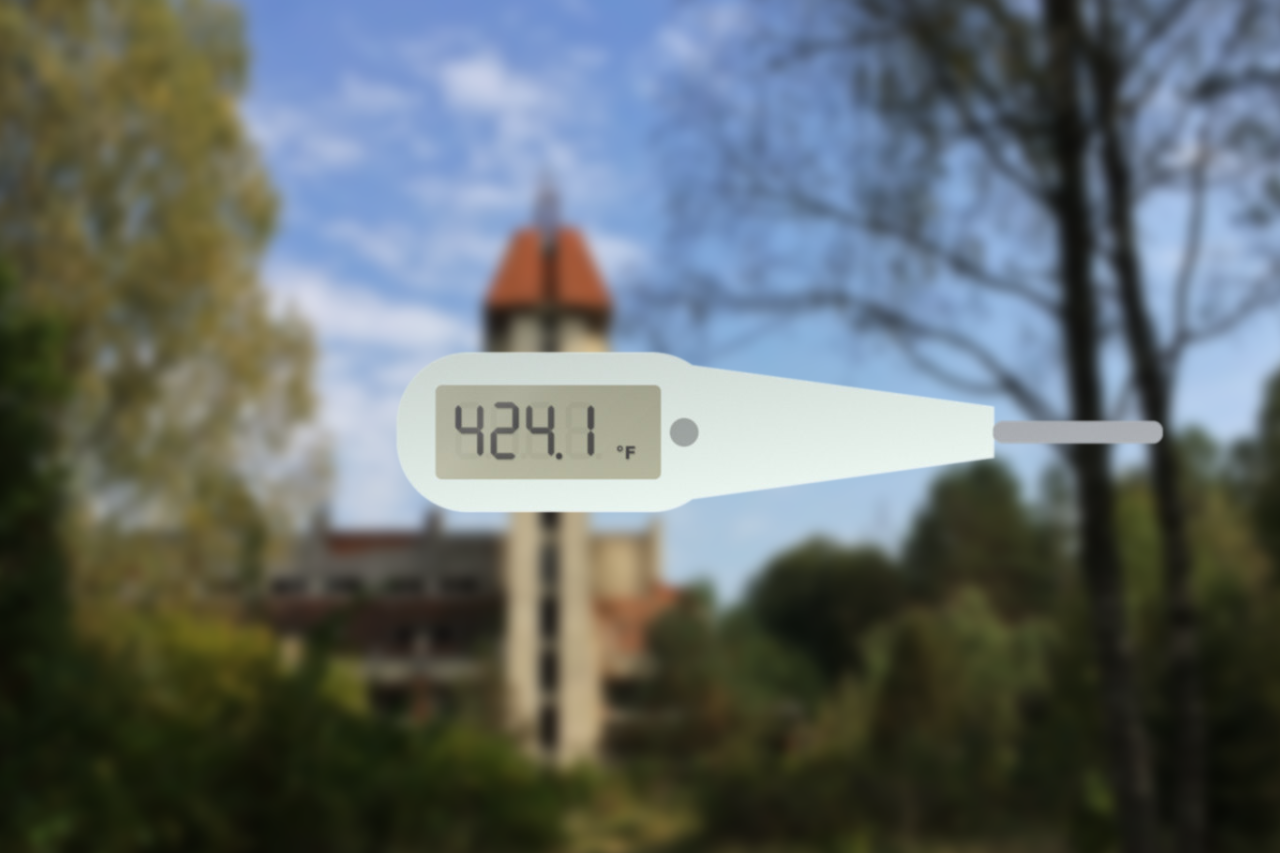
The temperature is 424.1 °F
